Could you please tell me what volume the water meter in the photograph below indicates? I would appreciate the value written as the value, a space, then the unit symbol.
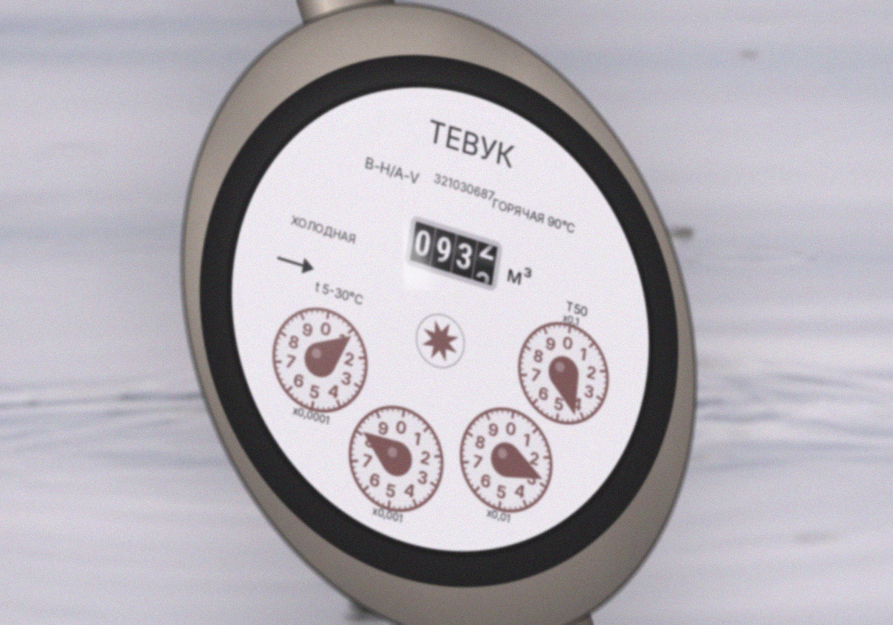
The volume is 932.4281 m³
